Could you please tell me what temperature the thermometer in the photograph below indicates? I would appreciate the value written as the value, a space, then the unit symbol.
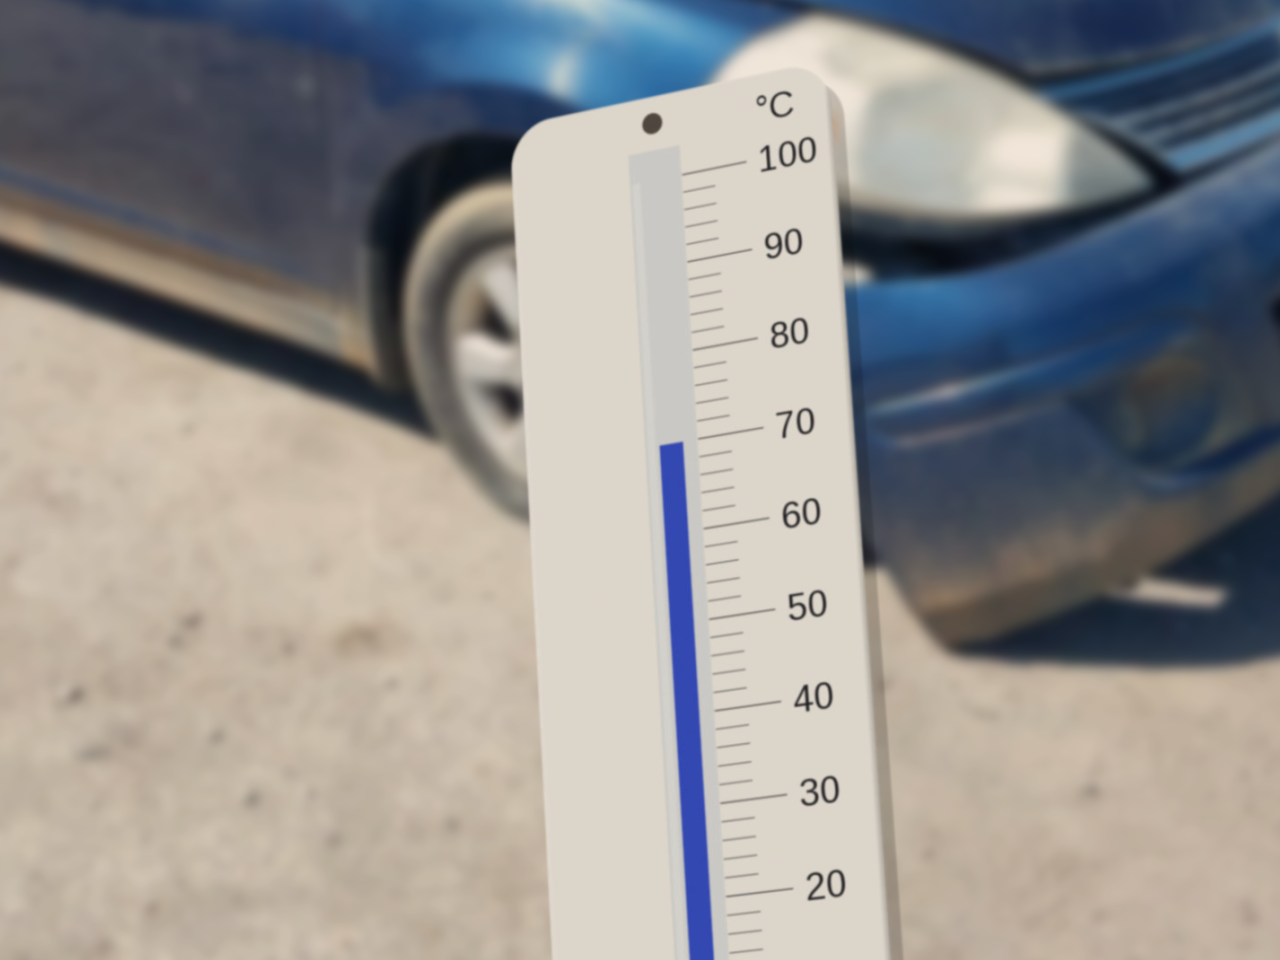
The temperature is 70 °C
